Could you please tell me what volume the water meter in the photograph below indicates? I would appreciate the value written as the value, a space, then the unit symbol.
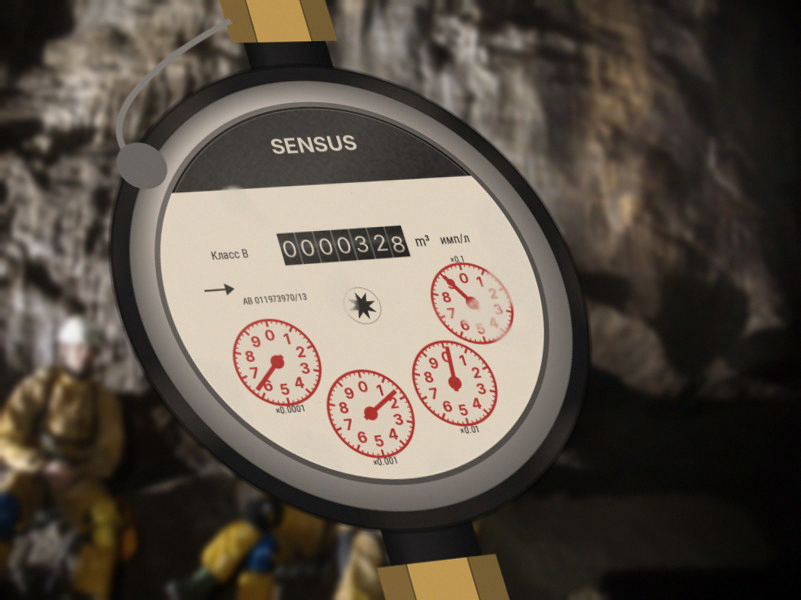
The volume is 327.9016 m³
